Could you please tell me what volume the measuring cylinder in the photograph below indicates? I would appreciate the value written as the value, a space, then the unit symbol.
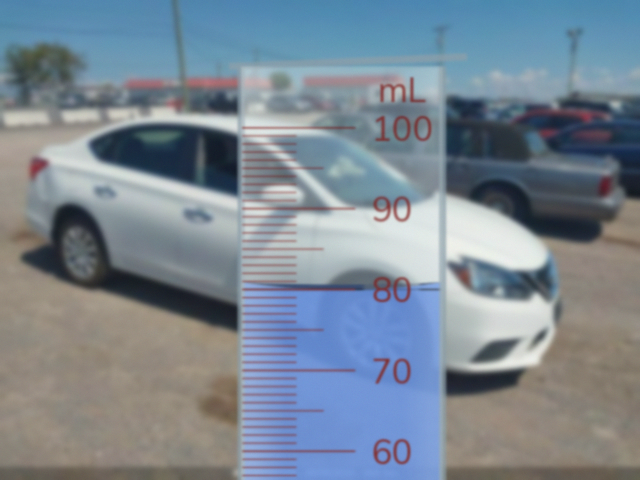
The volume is 80 mL
